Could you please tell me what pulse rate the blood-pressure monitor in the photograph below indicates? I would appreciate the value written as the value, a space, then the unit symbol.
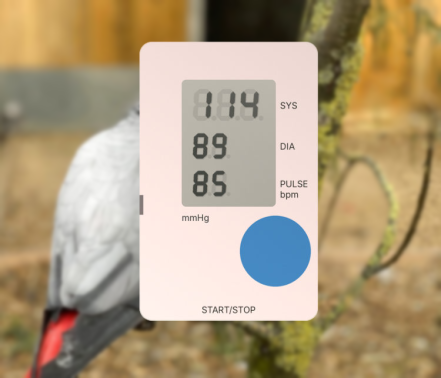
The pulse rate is 85 bpm
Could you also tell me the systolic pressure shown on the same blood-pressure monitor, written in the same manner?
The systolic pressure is 114 mmHg
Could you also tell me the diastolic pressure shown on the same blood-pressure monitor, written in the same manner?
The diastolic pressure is 89 mmHg
